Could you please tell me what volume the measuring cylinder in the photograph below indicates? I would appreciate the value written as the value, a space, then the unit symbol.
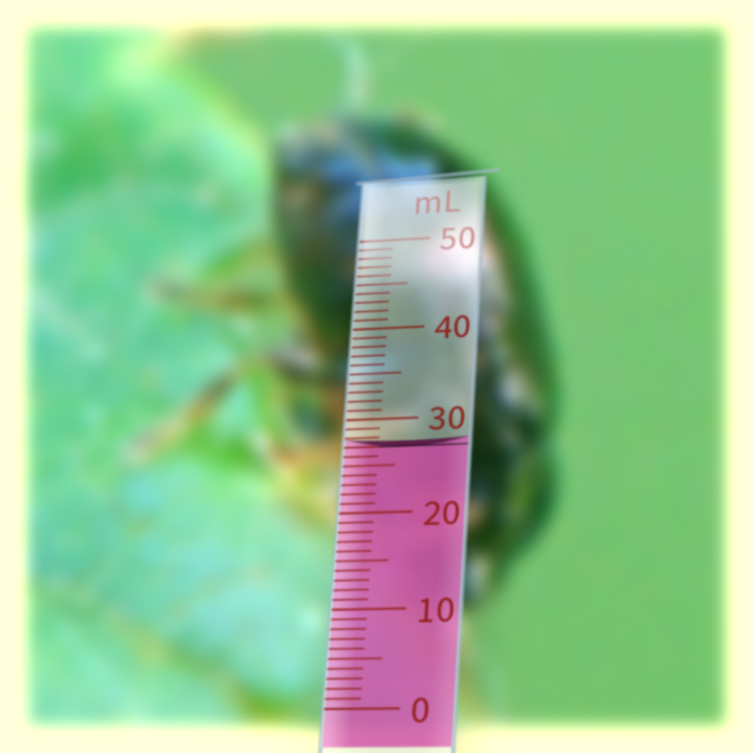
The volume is 27 mL
